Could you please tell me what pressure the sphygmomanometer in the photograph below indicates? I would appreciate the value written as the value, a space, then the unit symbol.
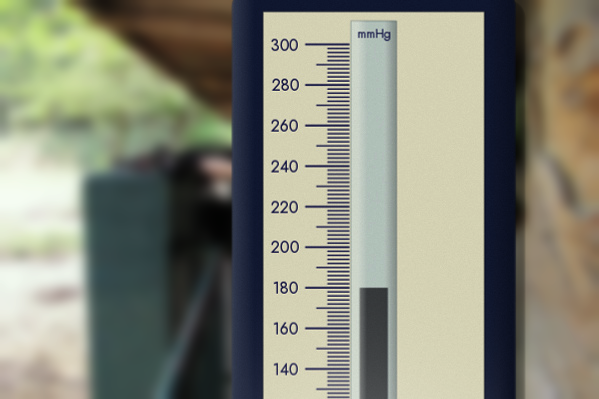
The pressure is 180 mmHg
